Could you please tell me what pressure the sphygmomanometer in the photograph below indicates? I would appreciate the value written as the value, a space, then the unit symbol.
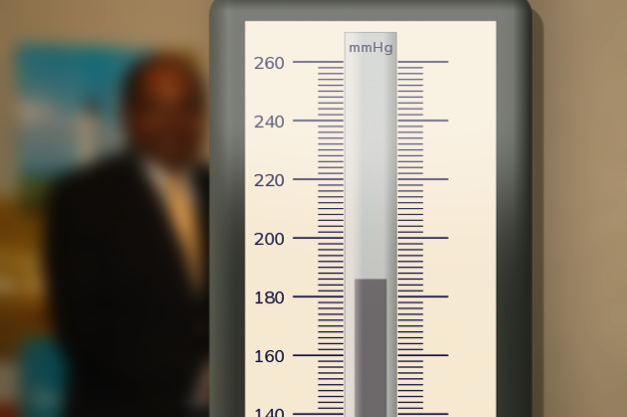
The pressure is 186 mmHg
